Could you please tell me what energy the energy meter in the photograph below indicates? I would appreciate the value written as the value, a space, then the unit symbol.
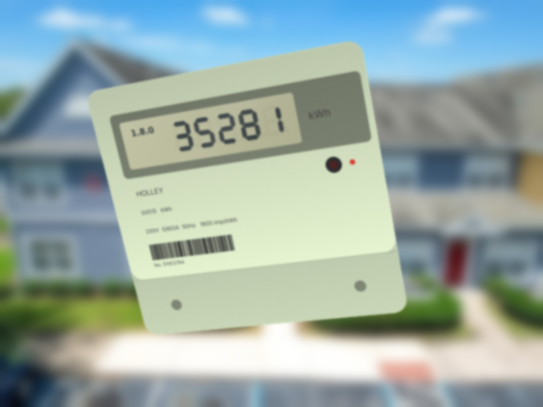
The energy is 35281 kWh
